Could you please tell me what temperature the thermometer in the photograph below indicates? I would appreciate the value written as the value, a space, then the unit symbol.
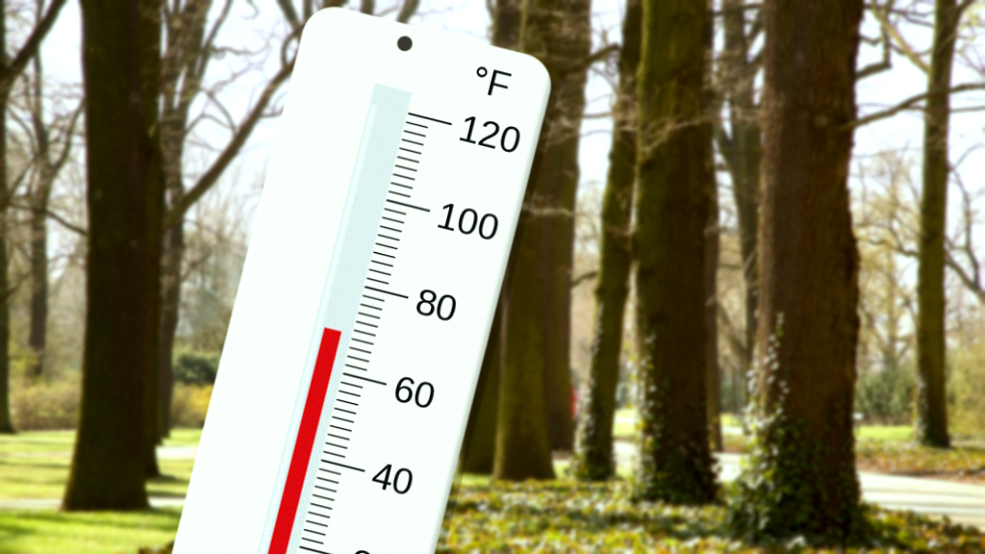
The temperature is 69 °F
